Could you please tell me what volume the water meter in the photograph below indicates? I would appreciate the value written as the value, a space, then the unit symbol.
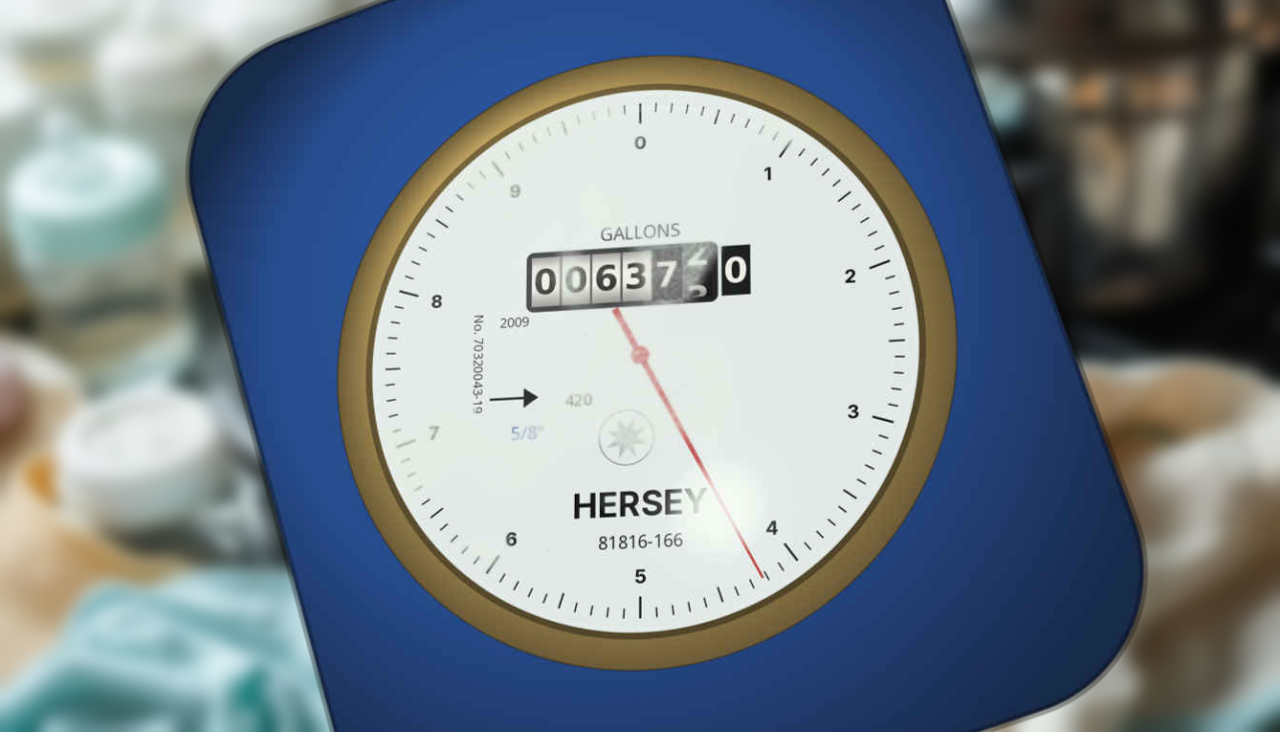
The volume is 63724.2 gal
